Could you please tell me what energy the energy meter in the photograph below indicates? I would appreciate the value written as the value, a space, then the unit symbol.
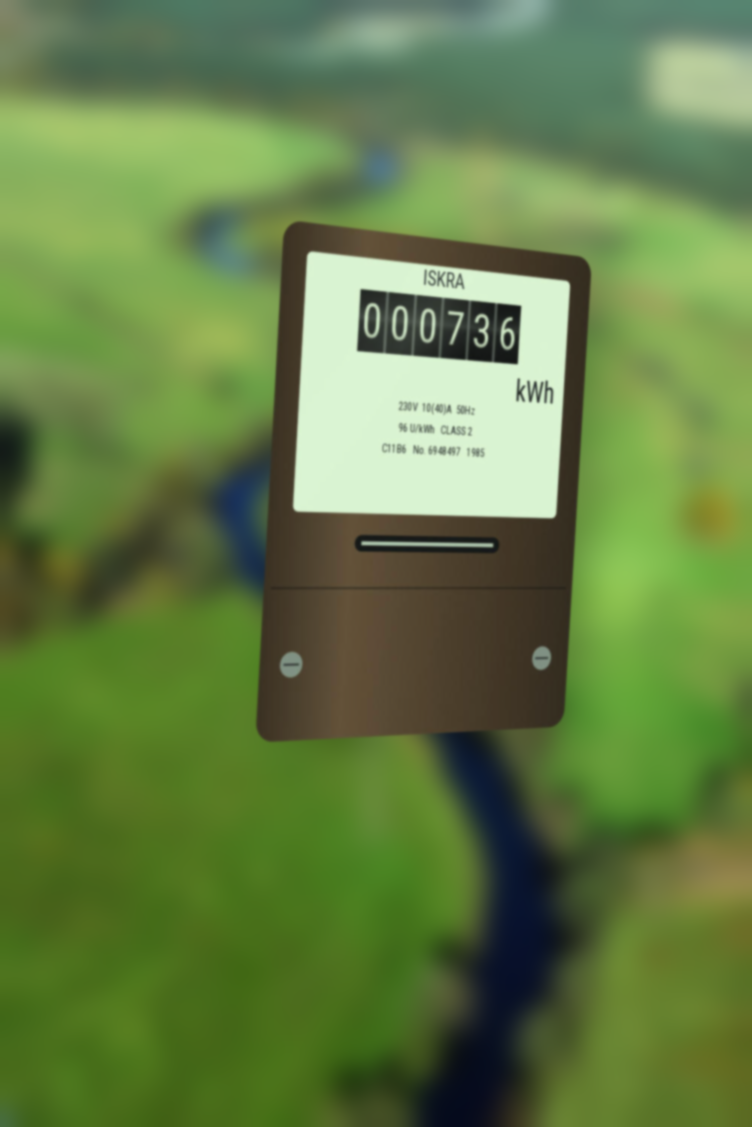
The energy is 736 kWh
